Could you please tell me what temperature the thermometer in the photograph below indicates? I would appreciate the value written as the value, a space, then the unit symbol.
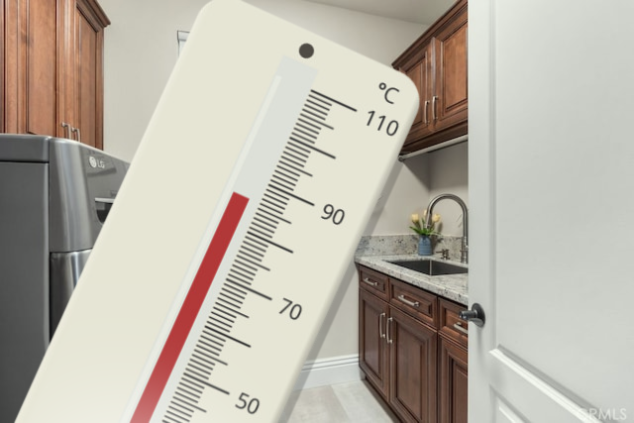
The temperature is 86 °C
